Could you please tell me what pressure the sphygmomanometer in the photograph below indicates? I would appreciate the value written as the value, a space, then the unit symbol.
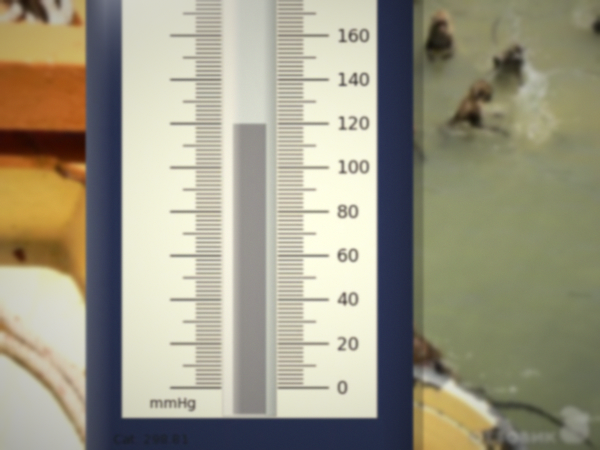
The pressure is 120 mmHg
